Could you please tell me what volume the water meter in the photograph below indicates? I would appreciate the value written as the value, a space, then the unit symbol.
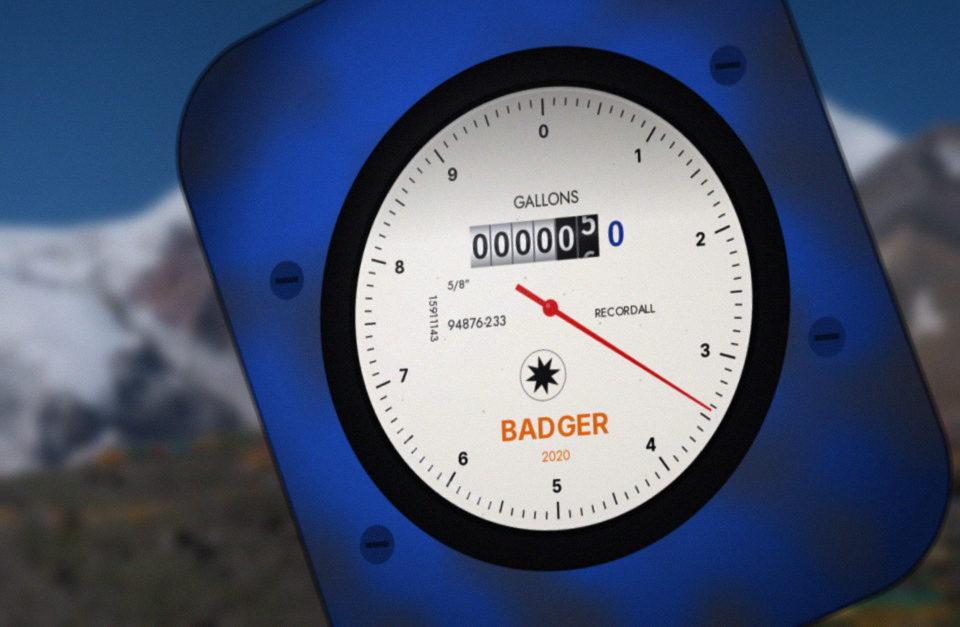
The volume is 53.4 gal
